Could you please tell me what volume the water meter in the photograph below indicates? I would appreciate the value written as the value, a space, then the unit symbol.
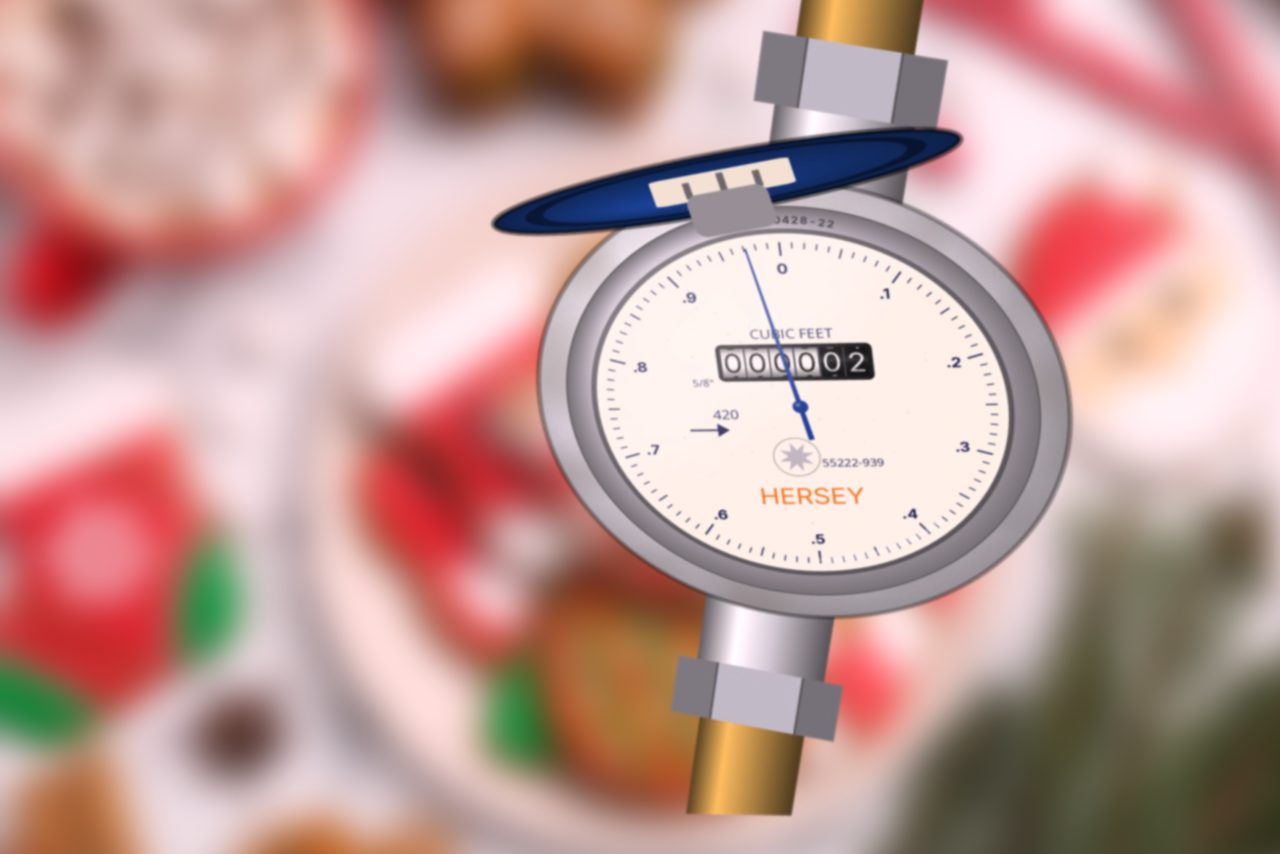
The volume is 1.97 ft³
